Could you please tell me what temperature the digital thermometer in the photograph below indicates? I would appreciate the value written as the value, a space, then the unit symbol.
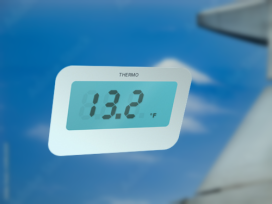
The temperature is 13.2 °F
